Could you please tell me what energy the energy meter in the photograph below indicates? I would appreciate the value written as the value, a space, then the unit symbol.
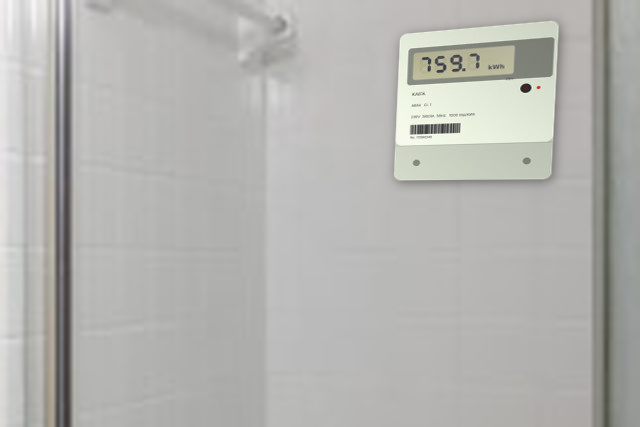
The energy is 759.7 kWh
